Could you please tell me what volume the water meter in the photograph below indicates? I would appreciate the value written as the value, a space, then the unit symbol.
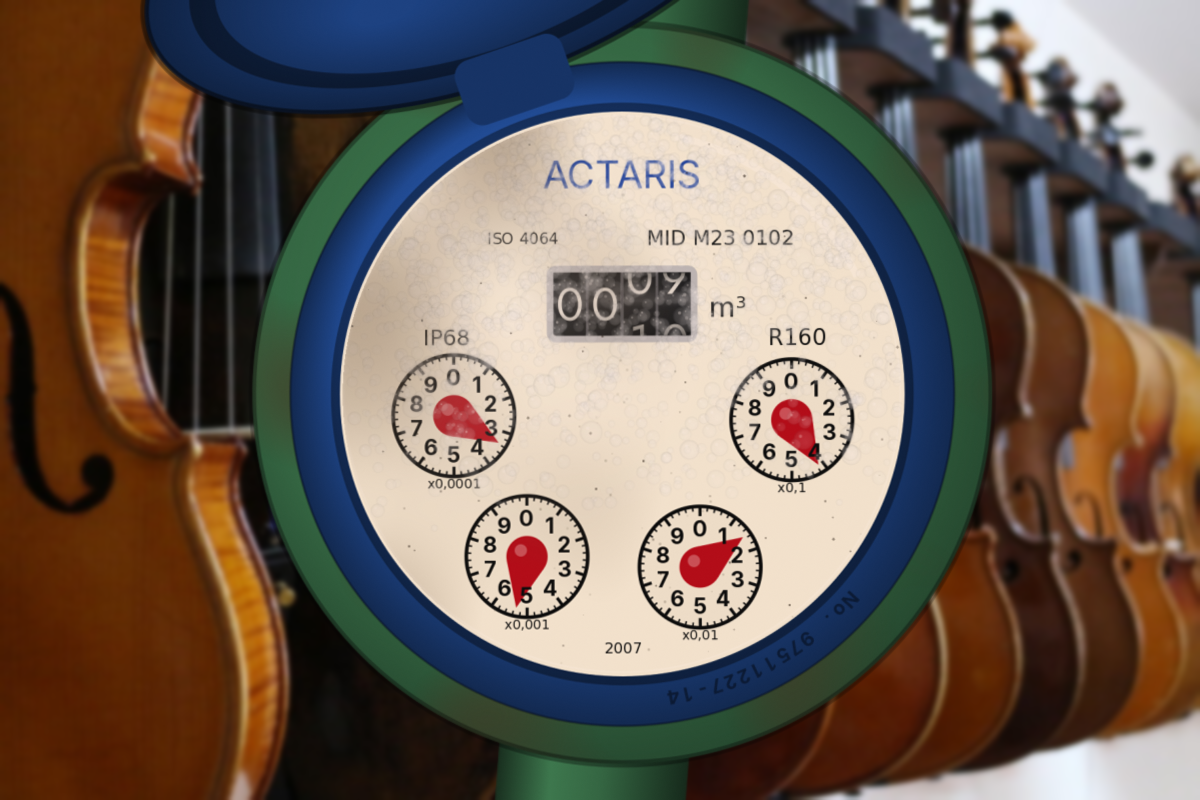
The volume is 9.4153 m³
